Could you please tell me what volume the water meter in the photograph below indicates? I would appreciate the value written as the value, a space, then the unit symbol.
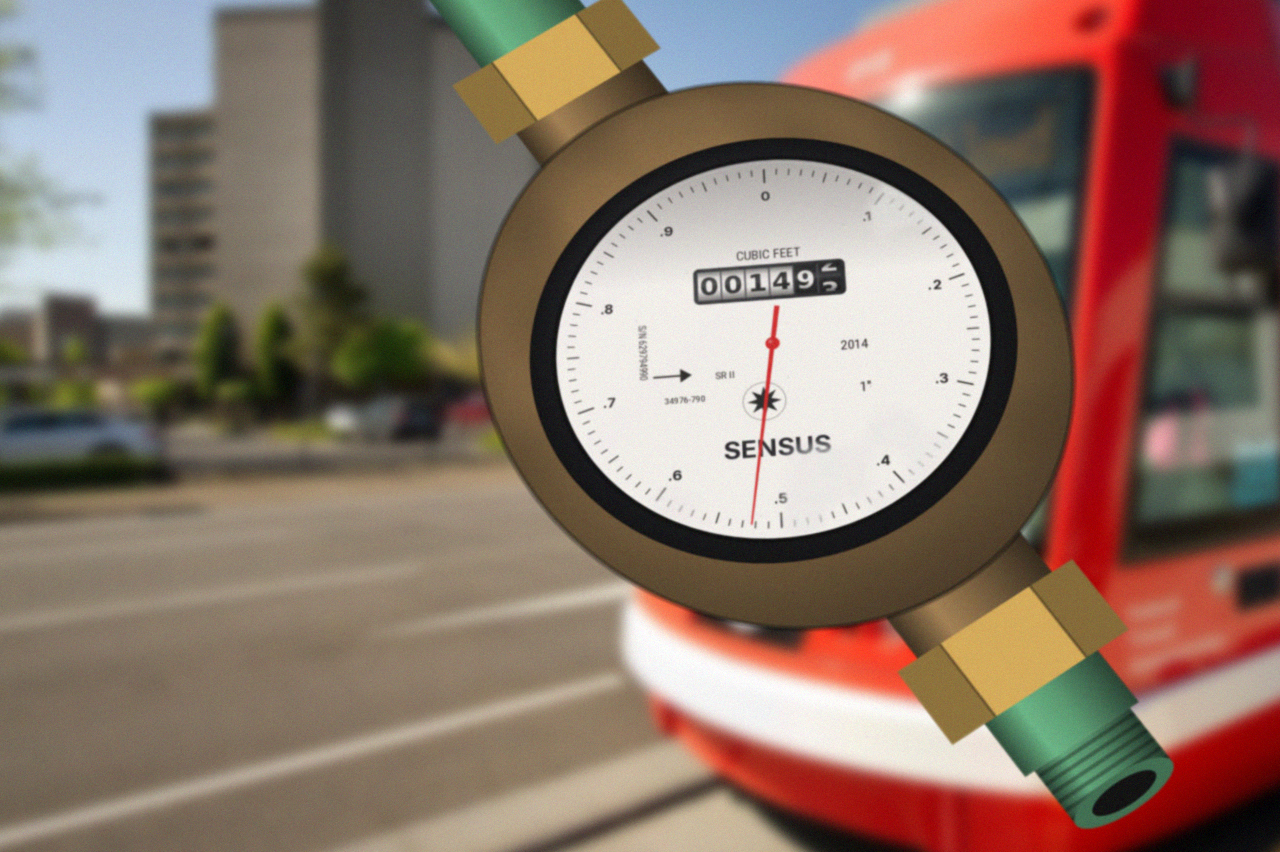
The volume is 1492.52 ft³
